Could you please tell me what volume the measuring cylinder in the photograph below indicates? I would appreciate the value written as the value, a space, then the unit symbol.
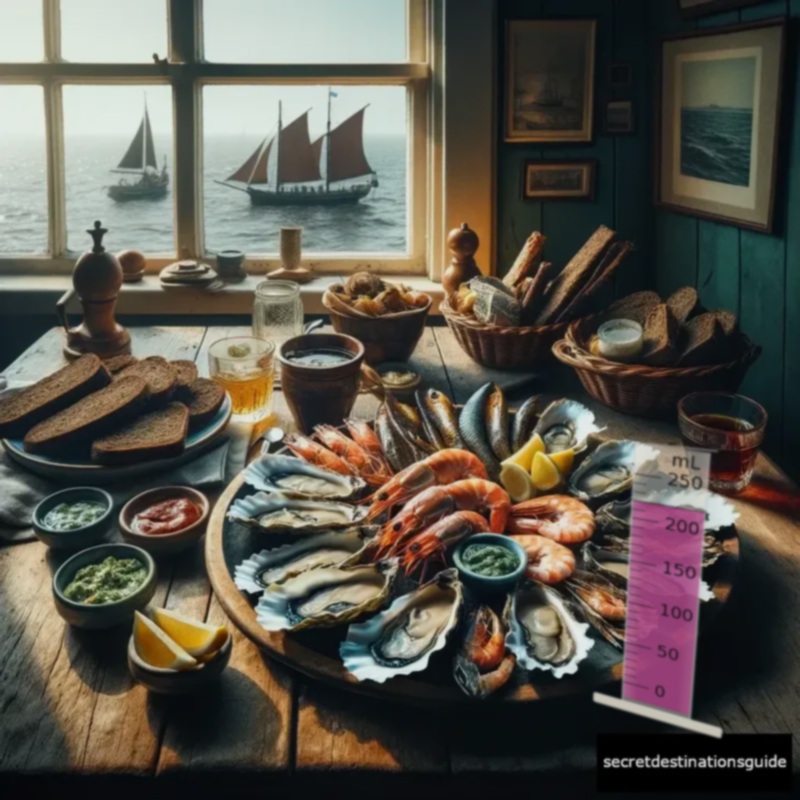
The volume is 220 mL
